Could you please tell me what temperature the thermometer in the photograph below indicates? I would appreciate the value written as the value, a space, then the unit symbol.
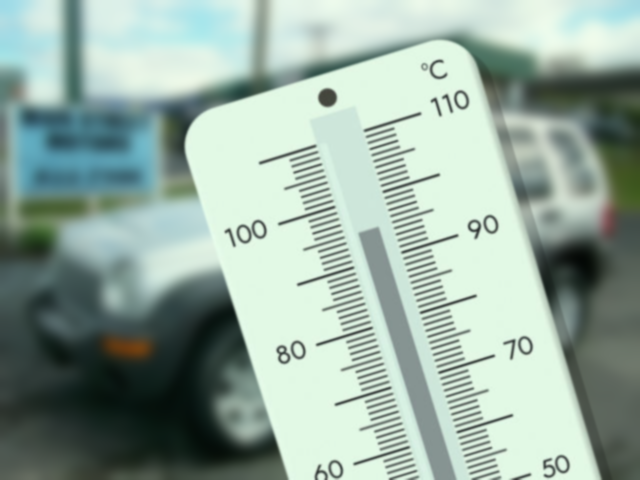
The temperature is 95 °C
